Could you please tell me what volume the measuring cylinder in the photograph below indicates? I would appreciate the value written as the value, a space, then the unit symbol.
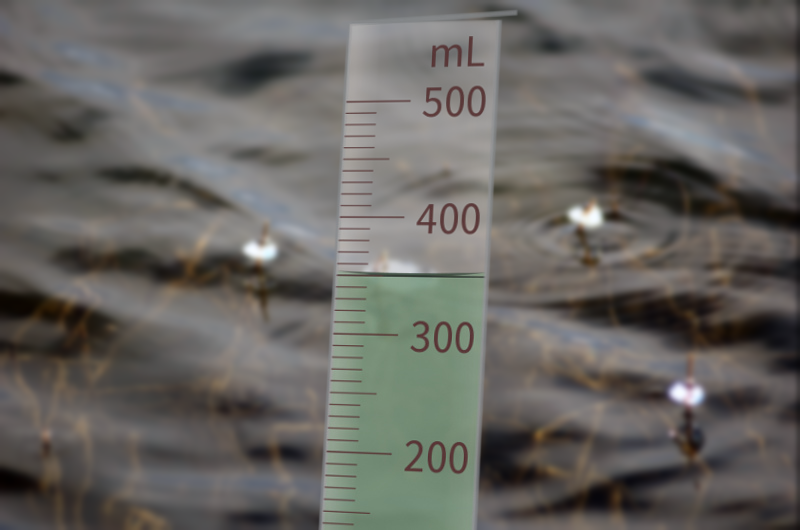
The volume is 350 mL
